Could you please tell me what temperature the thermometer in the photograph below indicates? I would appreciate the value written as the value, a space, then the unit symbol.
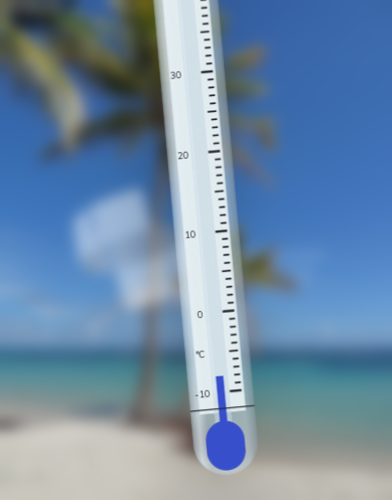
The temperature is -8 °C
